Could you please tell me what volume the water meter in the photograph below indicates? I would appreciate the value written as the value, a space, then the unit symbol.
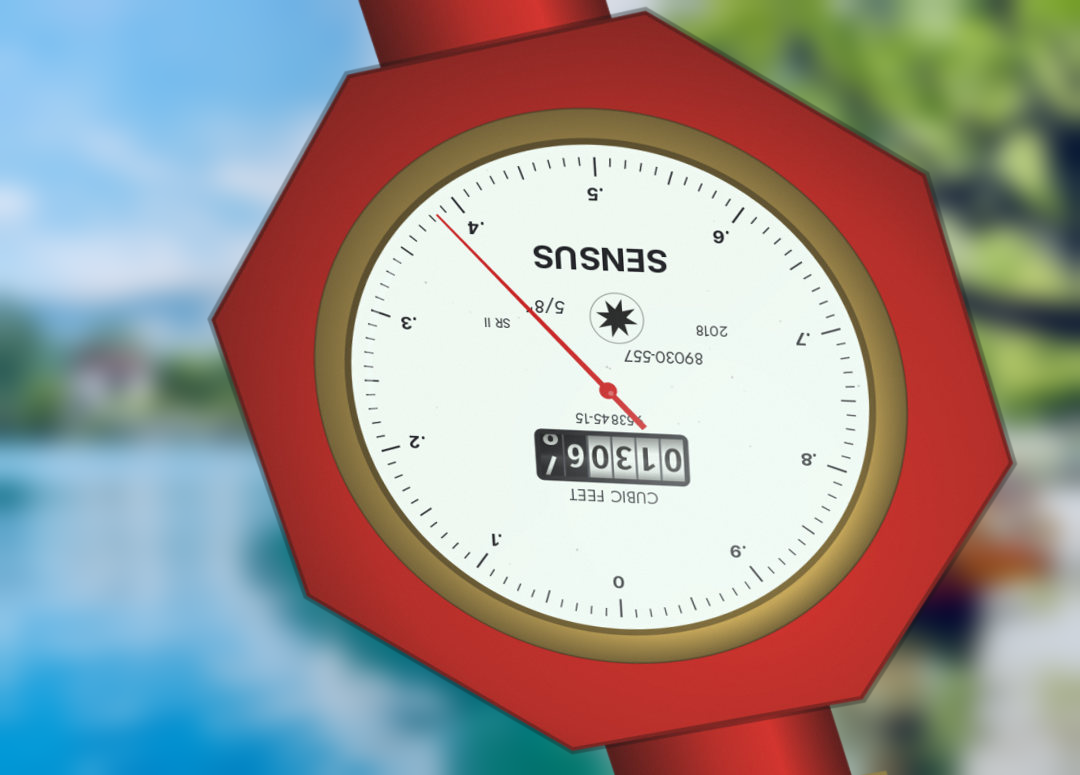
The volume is 13067.38 ft³
